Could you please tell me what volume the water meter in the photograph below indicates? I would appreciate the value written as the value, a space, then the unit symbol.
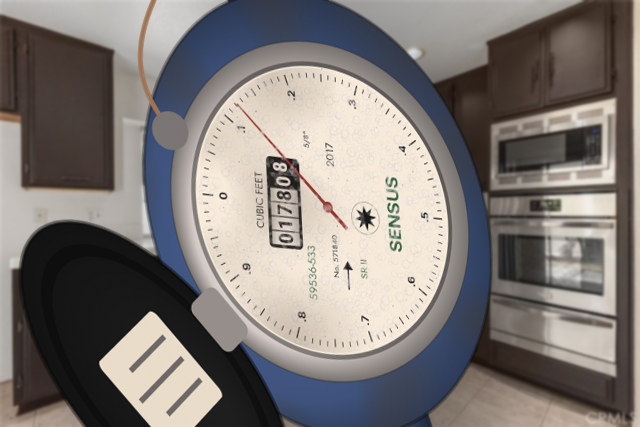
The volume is 17808.12 ft³
